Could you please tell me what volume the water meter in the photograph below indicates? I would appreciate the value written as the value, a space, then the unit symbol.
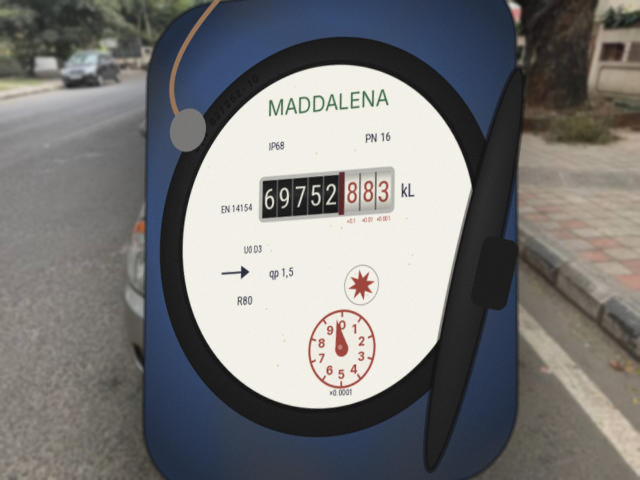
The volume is 69752.8829 kL
